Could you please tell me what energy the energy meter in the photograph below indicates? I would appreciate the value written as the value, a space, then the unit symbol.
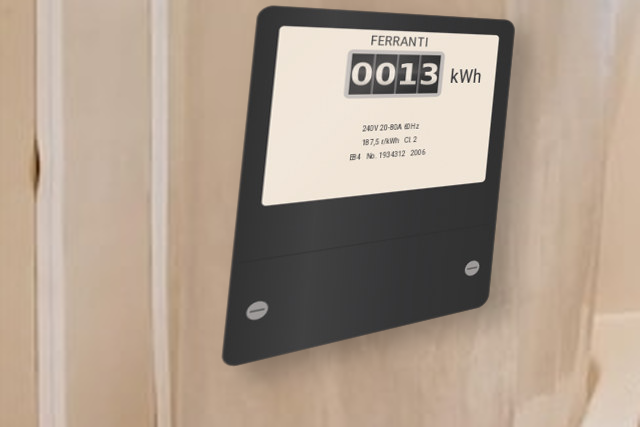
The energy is 13 kWh
